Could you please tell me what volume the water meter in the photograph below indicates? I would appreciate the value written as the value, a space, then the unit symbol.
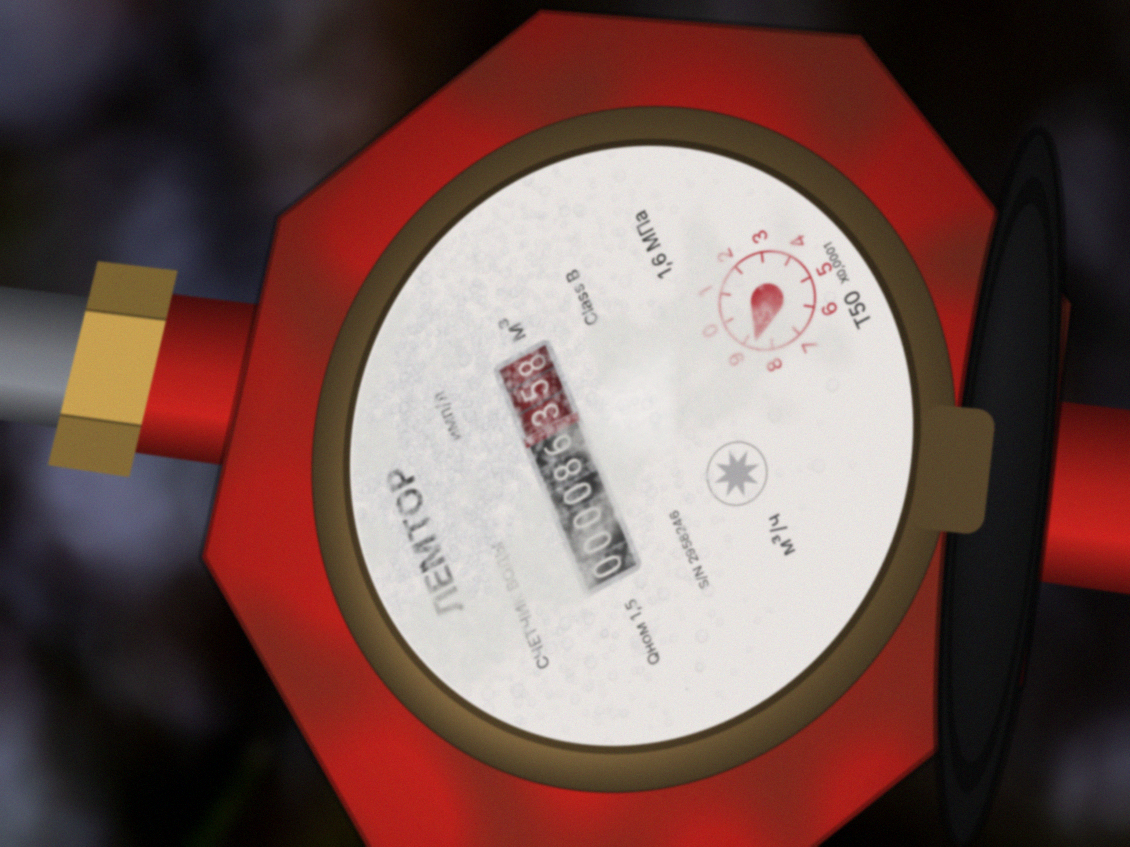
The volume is 86.3578 m³
